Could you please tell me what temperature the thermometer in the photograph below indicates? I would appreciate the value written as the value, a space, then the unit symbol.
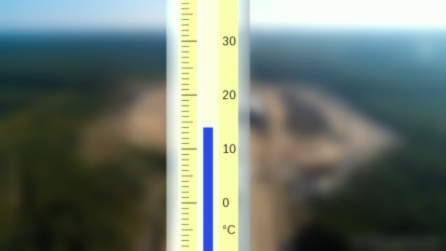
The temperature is 14 °C
